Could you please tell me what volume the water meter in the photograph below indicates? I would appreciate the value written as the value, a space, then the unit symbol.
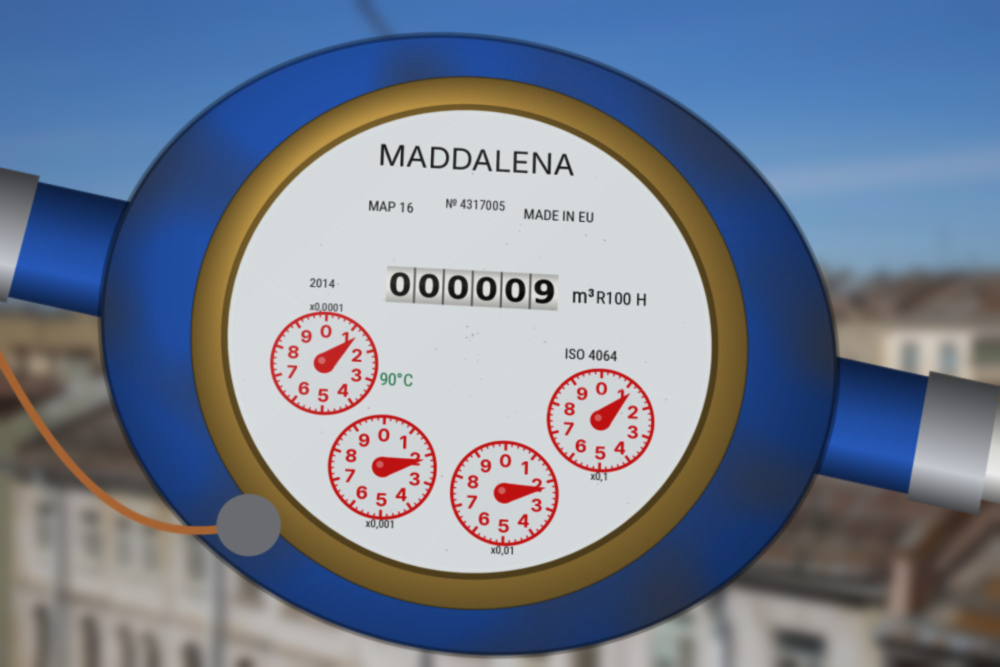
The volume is 9.1221 m³
